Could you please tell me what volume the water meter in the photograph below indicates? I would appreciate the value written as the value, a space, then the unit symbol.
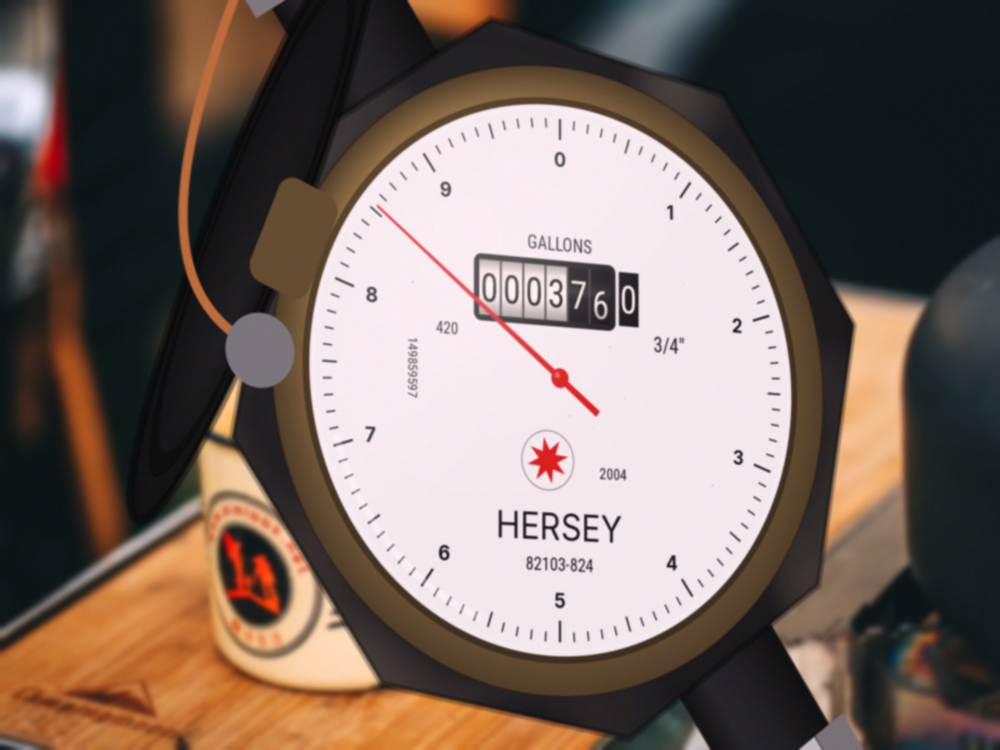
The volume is 3758.5 gal
